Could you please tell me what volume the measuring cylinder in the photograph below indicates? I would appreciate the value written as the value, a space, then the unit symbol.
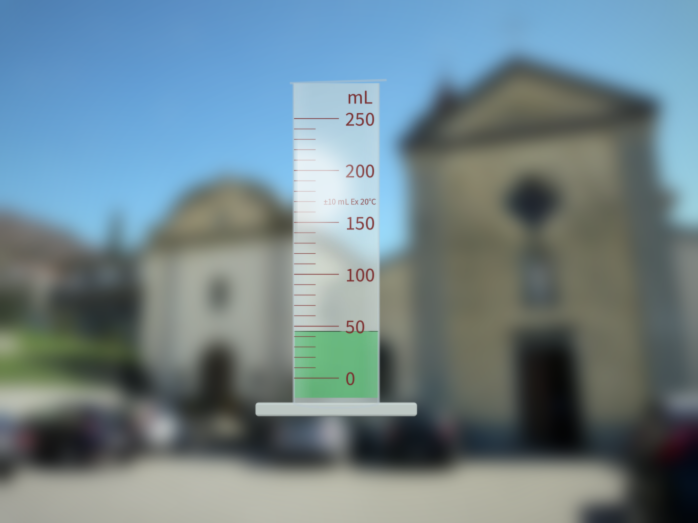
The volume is 45 mL
